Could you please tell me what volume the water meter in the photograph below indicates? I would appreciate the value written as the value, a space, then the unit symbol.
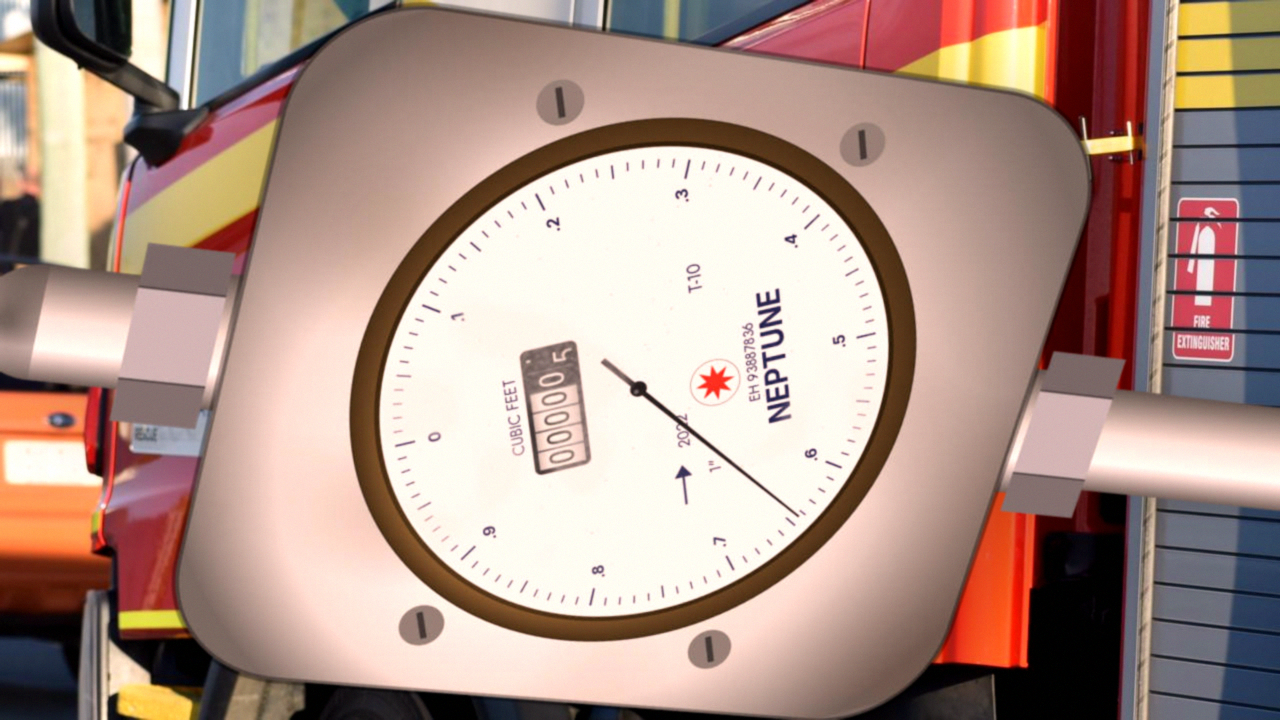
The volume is 4.64 ft³
